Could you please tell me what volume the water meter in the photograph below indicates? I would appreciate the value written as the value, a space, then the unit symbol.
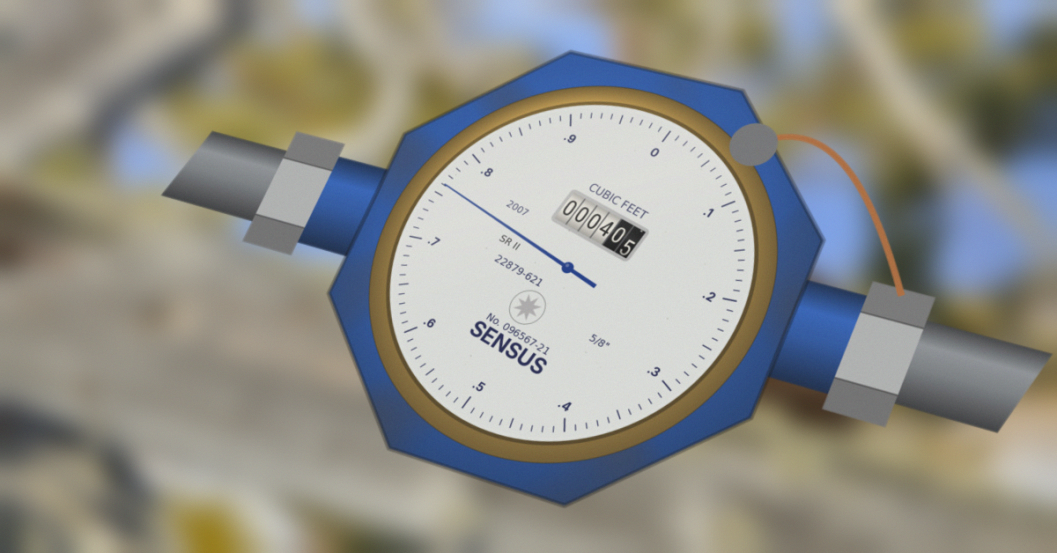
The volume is 404.76 ft³
